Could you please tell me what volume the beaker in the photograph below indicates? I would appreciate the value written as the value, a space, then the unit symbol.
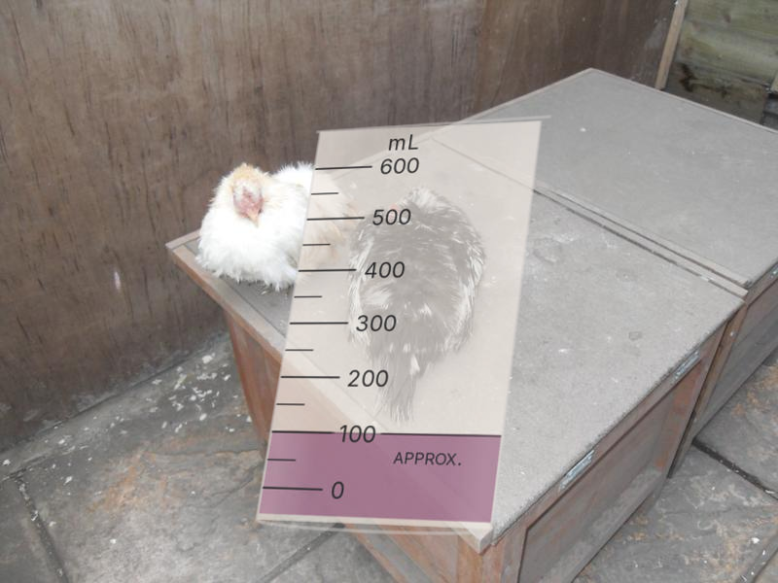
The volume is 100 mL
